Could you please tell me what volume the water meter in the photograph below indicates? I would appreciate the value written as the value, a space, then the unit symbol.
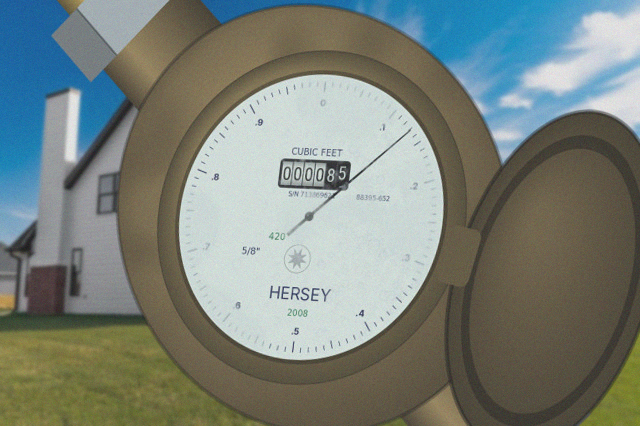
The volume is 85.13 ft³
